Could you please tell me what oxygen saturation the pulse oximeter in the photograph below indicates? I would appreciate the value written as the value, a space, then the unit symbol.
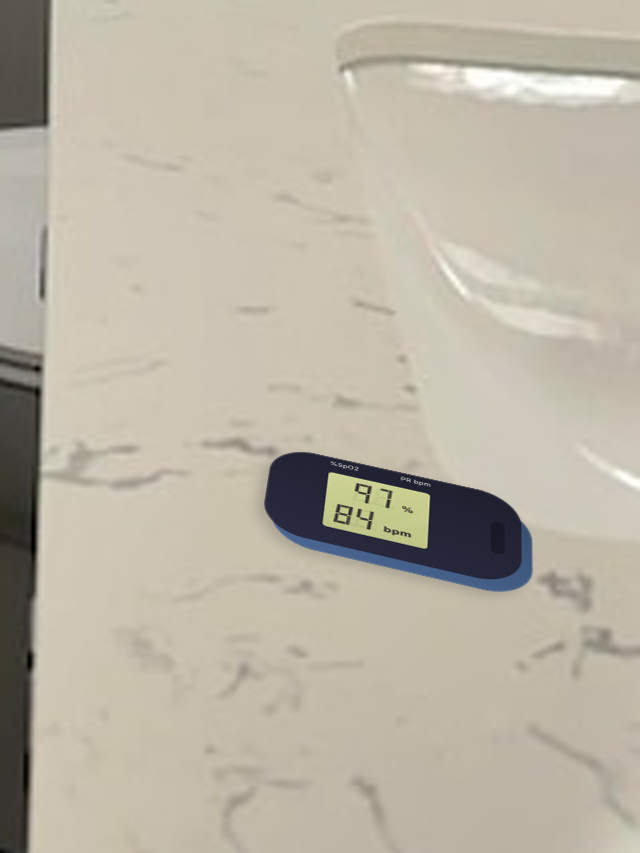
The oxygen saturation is 97 %
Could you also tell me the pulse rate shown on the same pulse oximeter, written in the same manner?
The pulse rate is 84 bpm
